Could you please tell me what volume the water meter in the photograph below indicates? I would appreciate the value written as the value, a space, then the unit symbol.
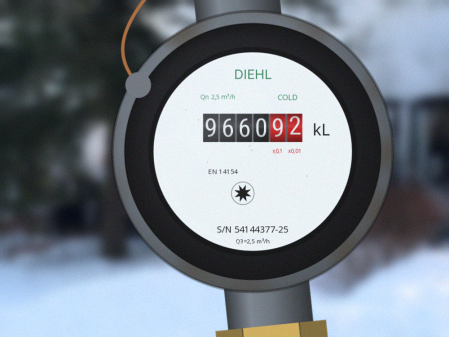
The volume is 9660.92 kL
